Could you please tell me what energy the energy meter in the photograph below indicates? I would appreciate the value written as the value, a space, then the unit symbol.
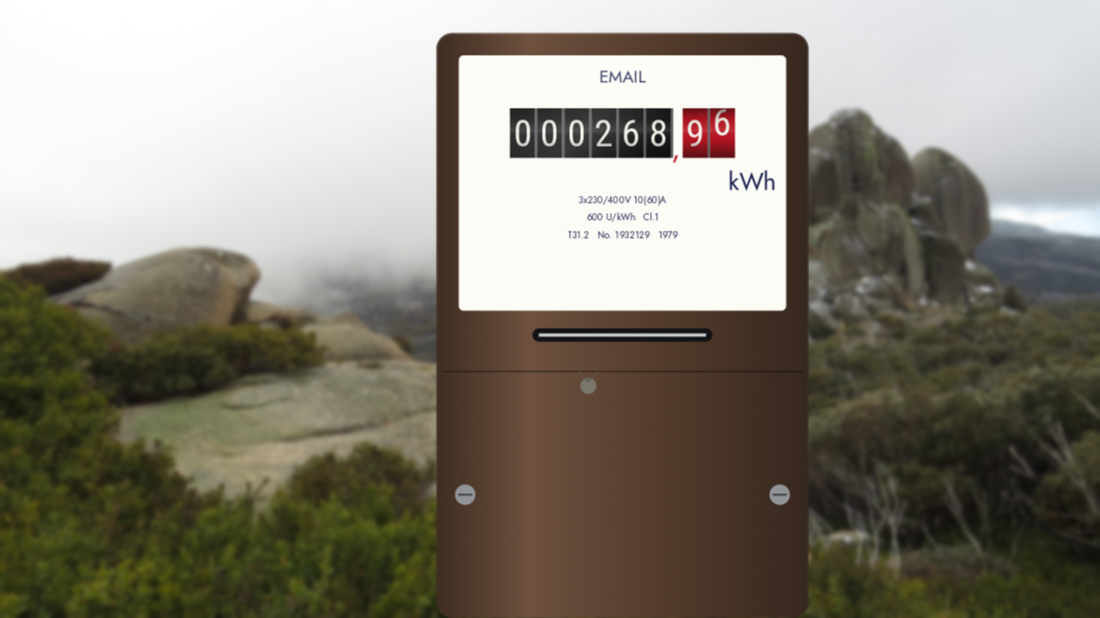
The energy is 268.96 kWh
